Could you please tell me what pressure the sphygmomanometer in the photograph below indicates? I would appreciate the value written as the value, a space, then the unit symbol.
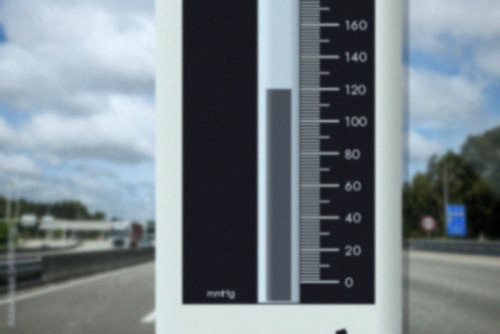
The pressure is 120 mmHg
